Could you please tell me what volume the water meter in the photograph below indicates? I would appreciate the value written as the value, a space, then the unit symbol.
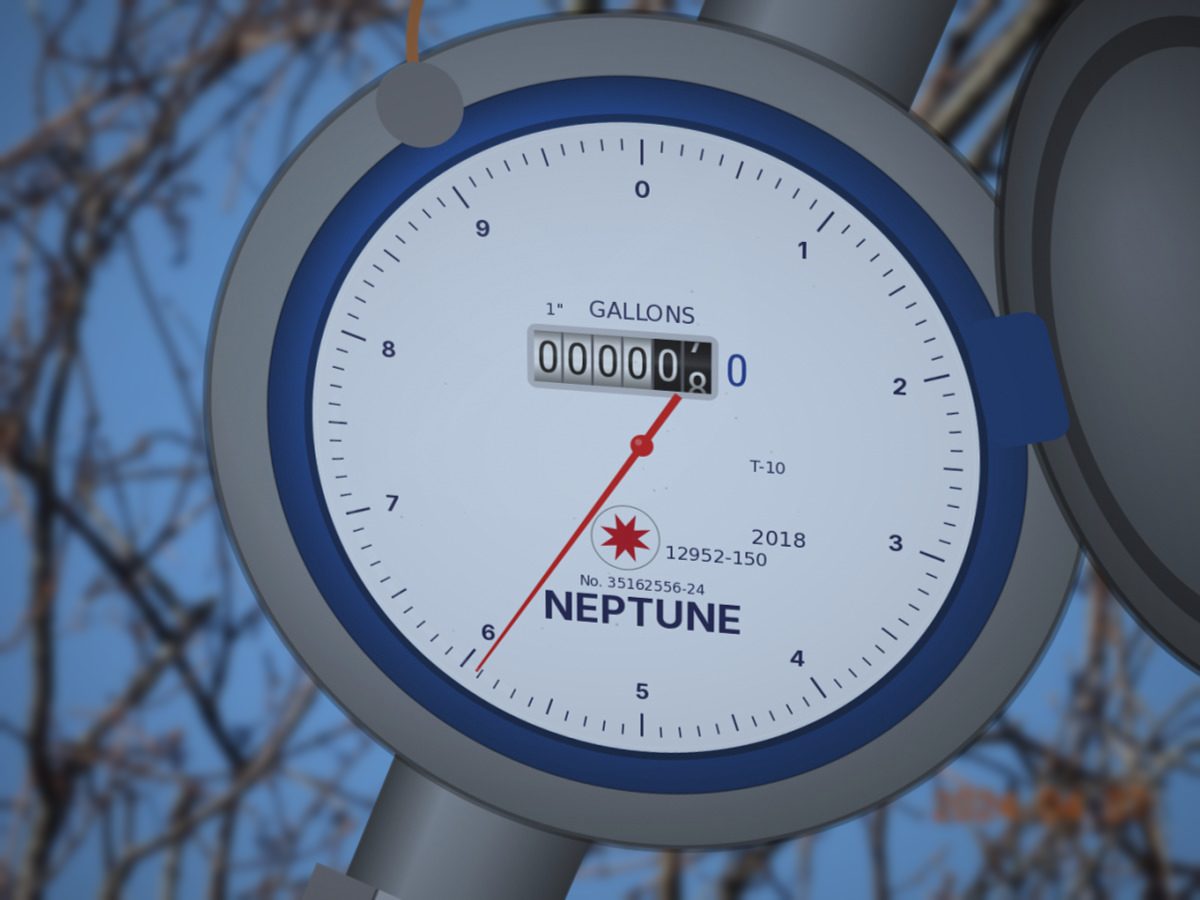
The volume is 75.9 gal
